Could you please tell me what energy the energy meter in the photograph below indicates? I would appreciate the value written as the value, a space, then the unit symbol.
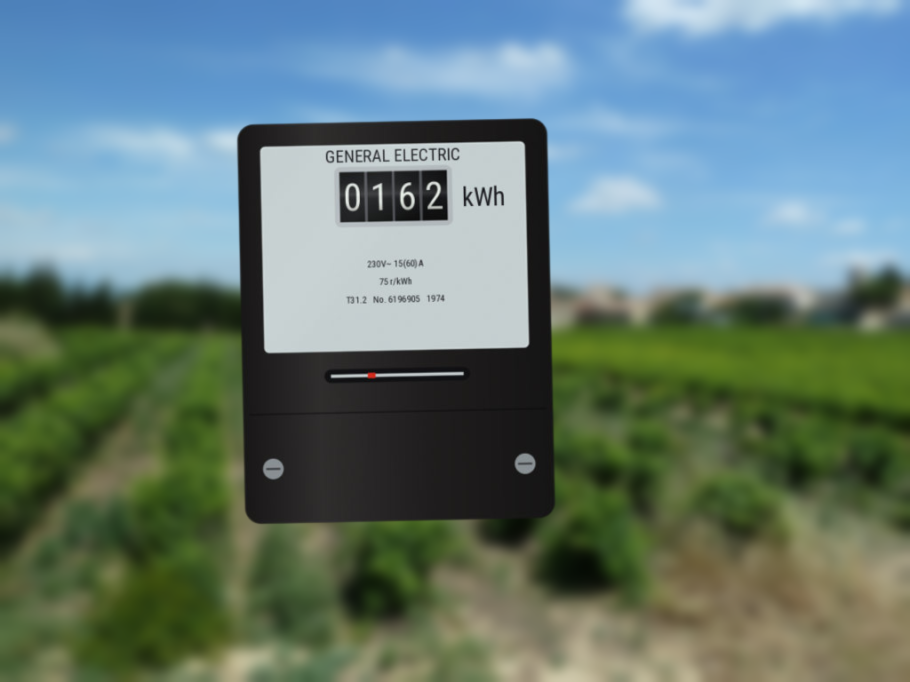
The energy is 162 kWh
